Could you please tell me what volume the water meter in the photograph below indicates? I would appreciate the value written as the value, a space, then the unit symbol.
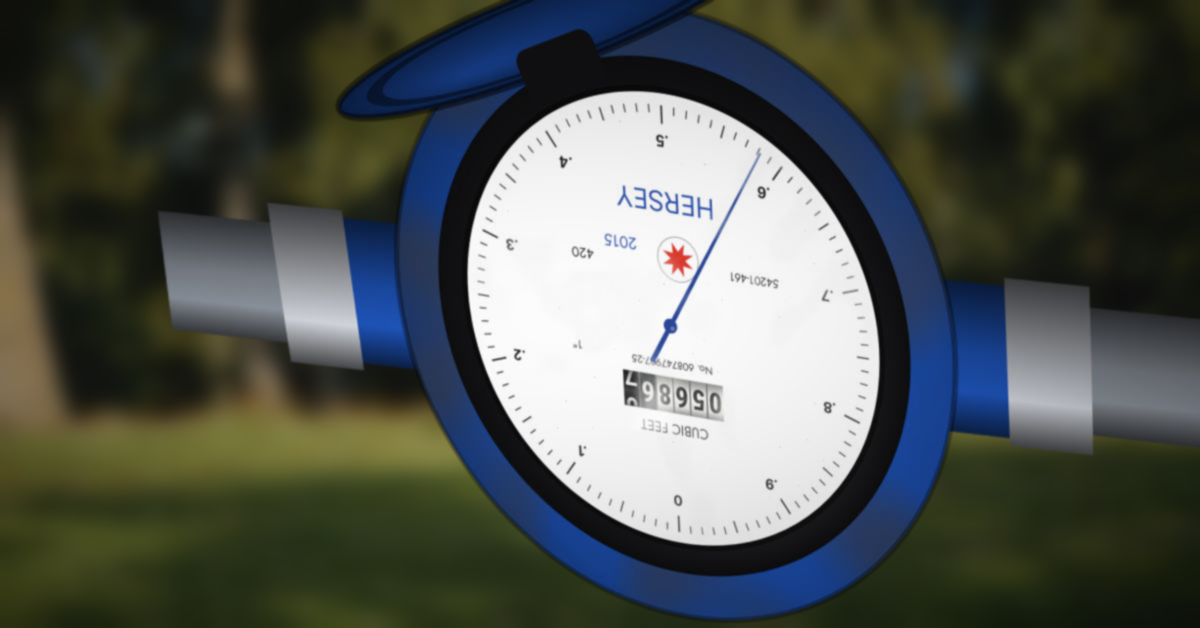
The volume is 56866.58 ft³
